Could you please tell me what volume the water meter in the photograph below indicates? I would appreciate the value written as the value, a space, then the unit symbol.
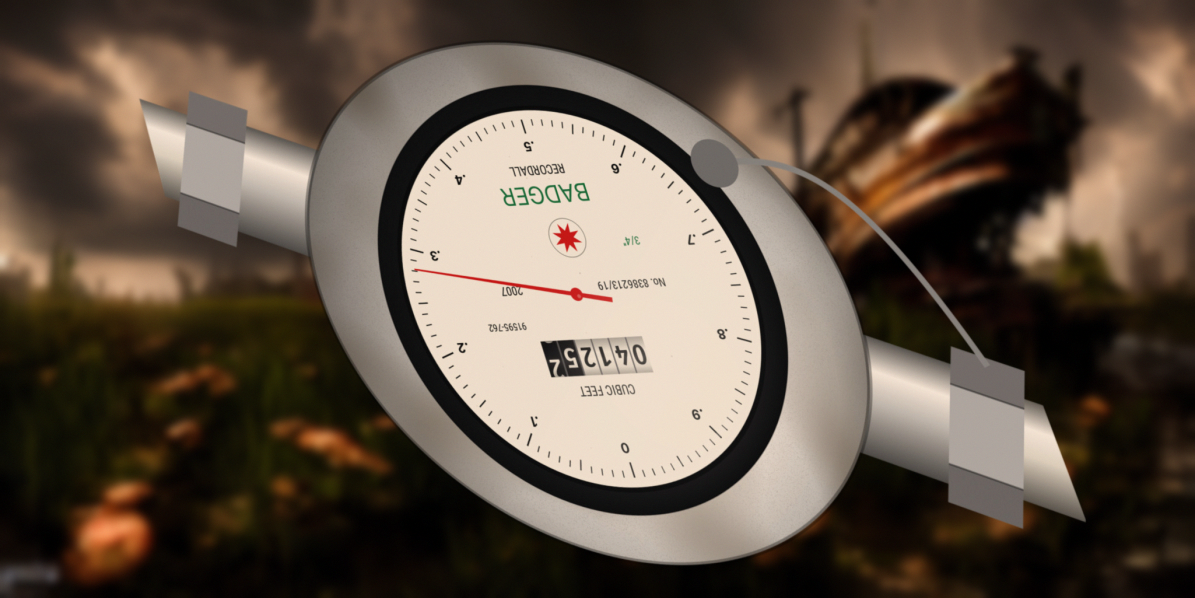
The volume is 41252.28 ft³
